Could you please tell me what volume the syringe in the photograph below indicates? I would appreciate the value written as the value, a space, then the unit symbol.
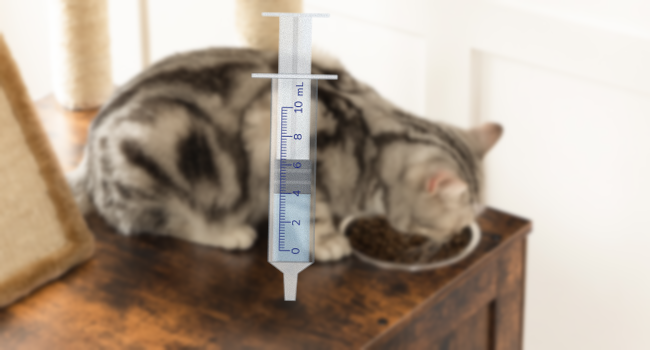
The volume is 4 mL
